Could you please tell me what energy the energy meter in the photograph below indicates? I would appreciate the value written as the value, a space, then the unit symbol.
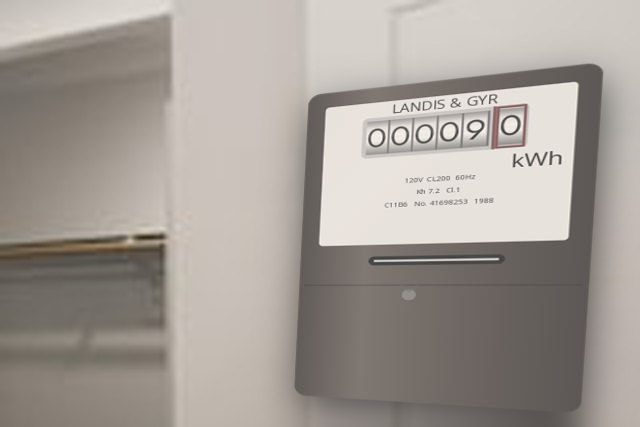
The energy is 9.0 kWh
